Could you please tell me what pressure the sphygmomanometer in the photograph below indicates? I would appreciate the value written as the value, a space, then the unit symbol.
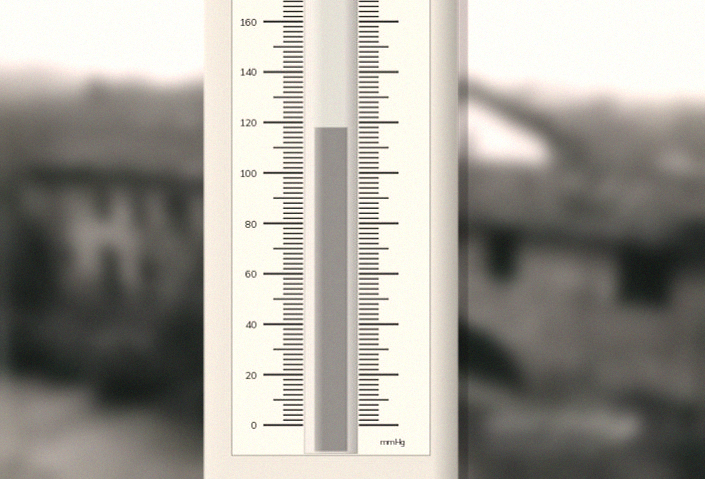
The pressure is 118 mmHg
